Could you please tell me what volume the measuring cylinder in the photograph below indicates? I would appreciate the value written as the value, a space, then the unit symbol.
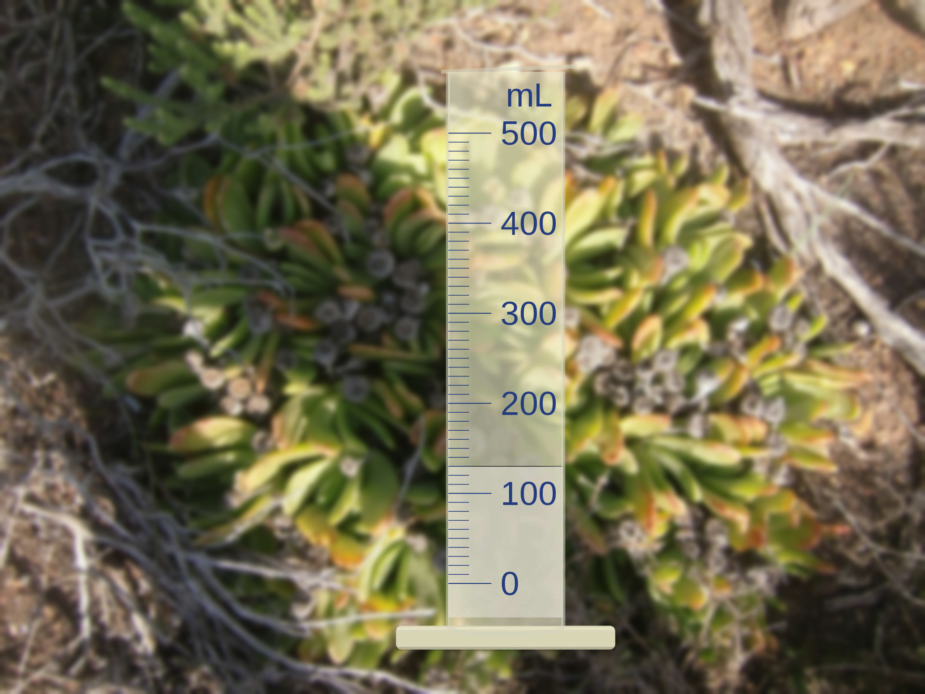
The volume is 130 mL
